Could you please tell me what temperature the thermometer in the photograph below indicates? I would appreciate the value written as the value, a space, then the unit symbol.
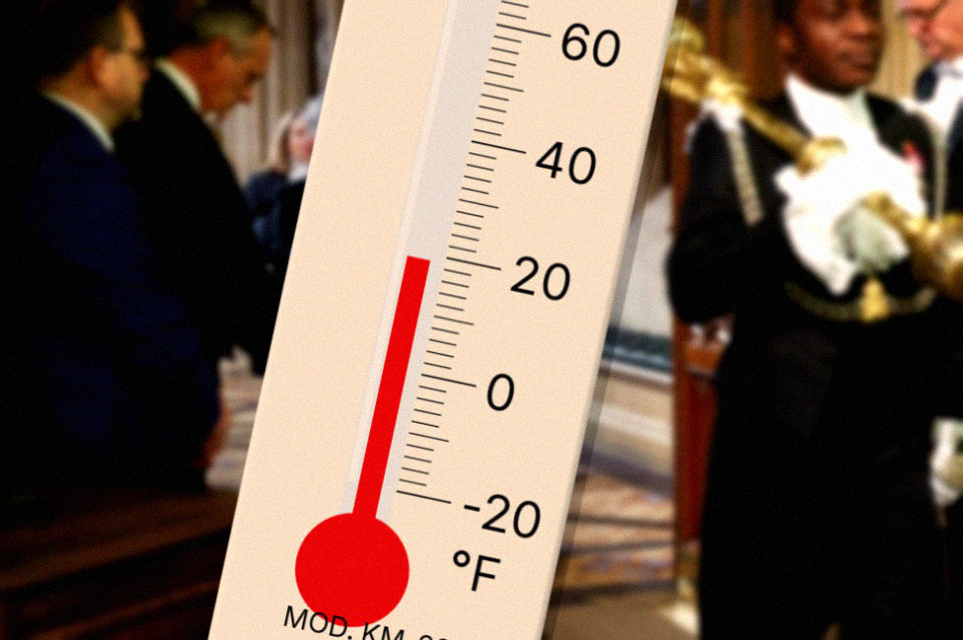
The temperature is 19 °F
